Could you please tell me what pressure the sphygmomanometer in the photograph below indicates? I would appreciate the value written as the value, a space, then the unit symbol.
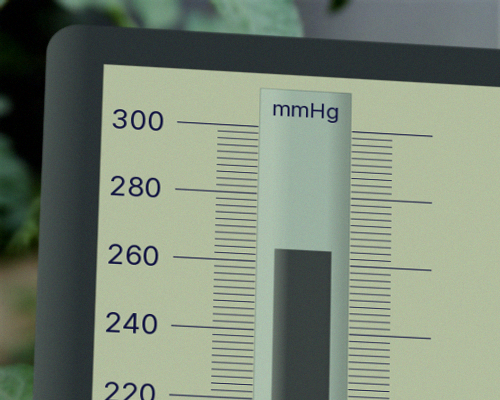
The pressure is 264 mmHg
